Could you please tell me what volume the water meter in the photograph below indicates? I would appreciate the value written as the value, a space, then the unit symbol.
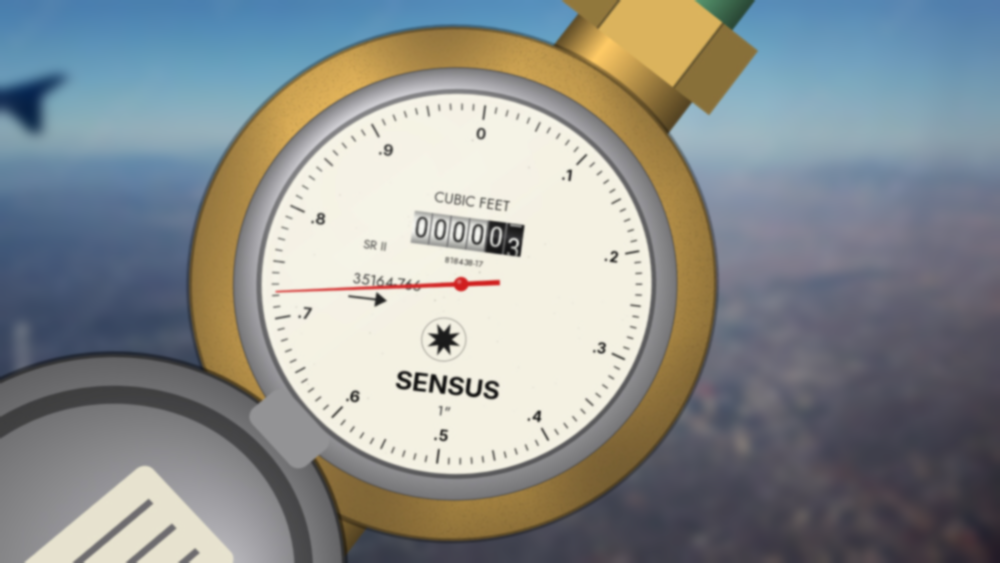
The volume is 2.72 ft³
